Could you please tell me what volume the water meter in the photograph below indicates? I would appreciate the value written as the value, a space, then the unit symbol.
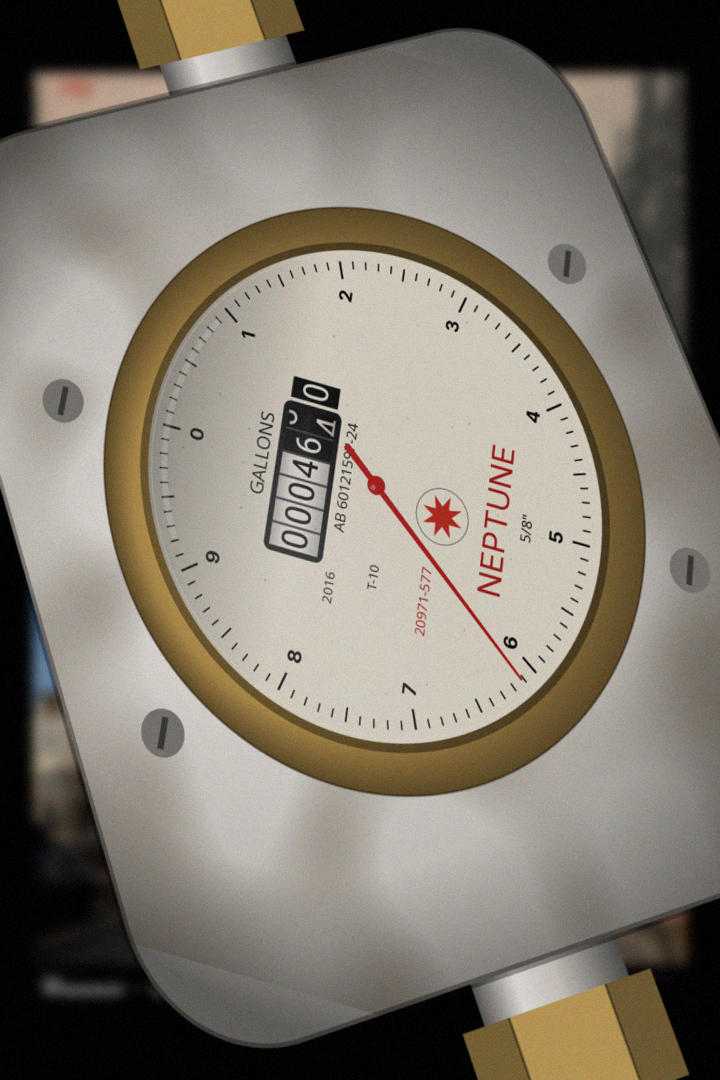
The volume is 4636.1 gal
